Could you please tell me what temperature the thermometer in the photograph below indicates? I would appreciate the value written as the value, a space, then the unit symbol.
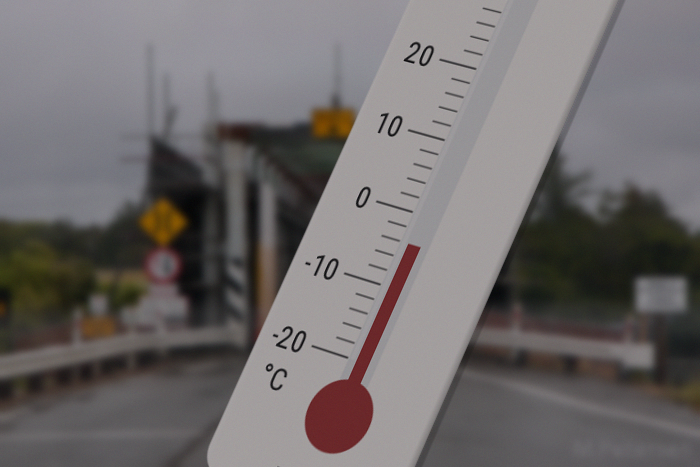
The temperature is -4 °C
